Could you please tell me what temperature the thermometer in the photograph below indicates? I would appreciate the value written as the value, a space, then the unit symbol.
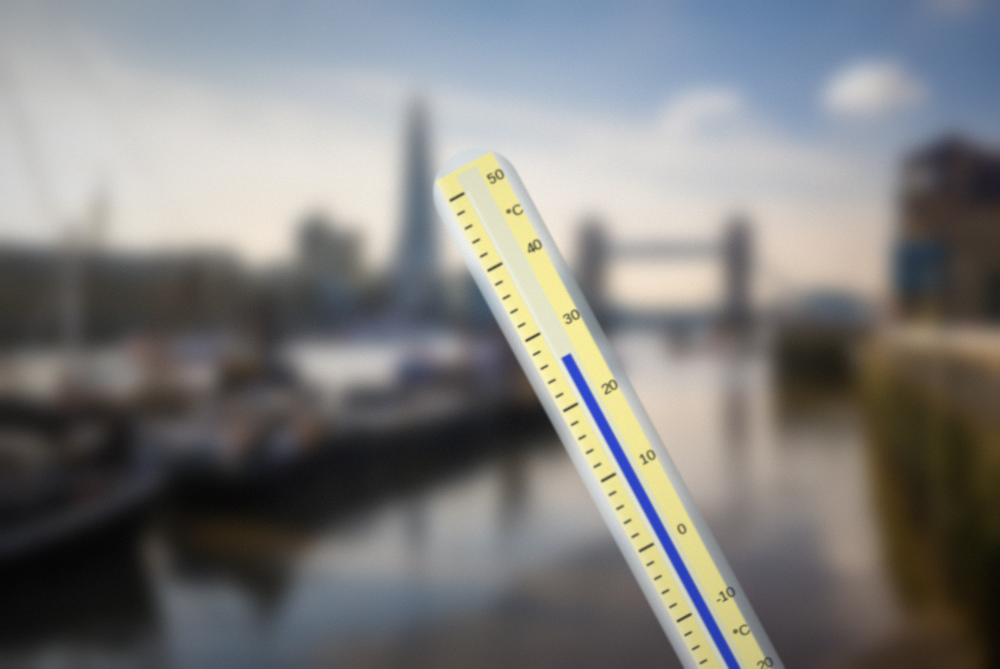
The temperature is 26 °C
